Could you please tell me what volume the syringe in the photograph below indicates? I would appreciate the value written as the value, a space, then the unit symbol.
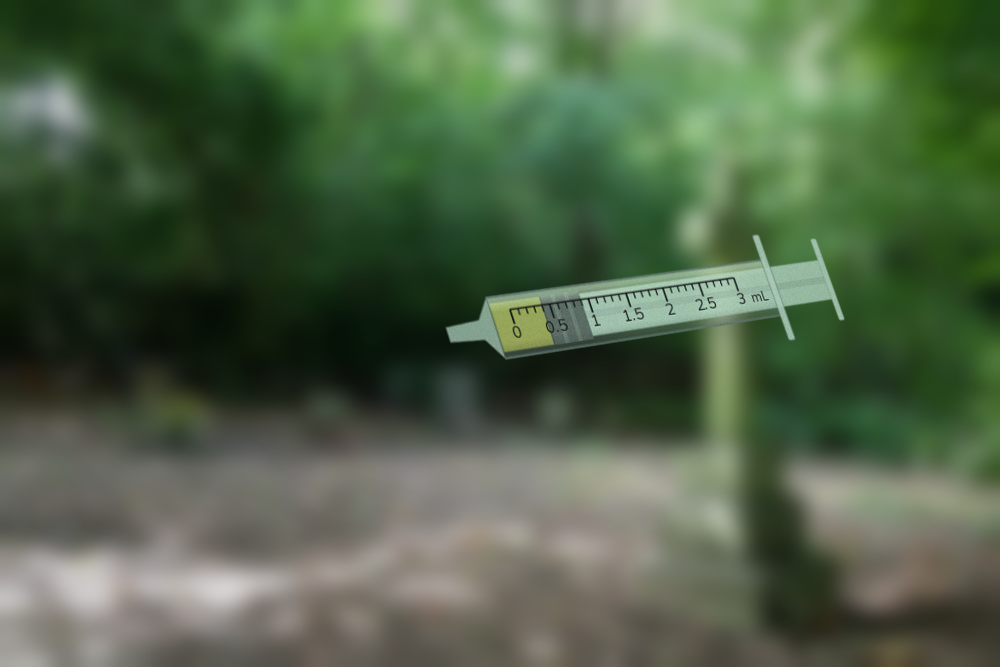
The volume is 0.4 mL
